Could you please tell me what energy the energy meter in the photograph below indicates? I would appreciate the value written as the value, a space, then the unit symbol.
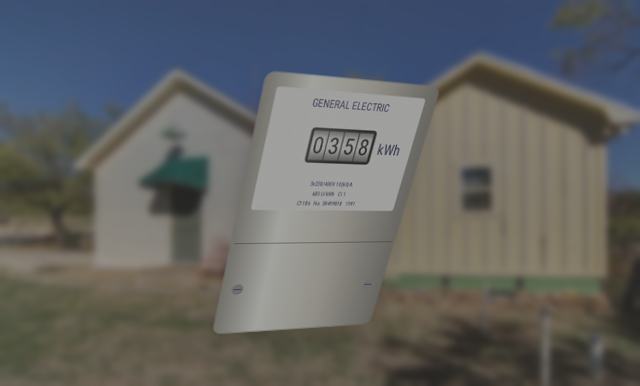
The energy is 358 kWh
